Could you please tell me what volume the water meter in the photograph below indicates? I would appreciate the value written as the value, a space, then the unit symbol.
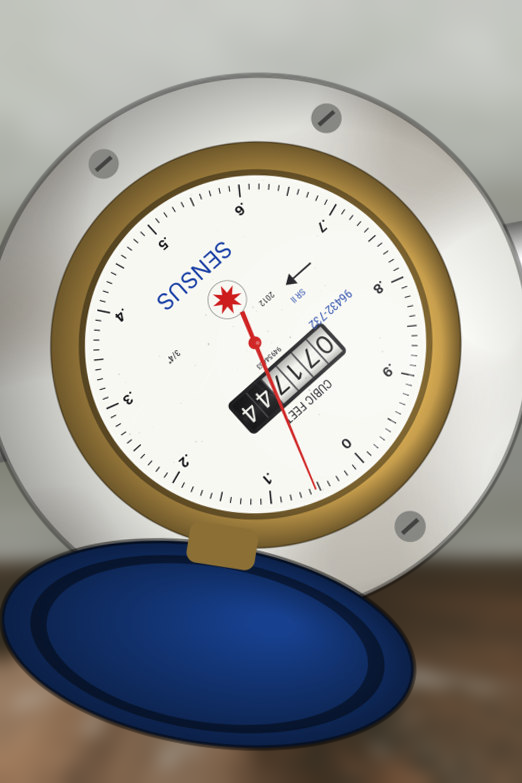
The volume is 71744.05 ft³
